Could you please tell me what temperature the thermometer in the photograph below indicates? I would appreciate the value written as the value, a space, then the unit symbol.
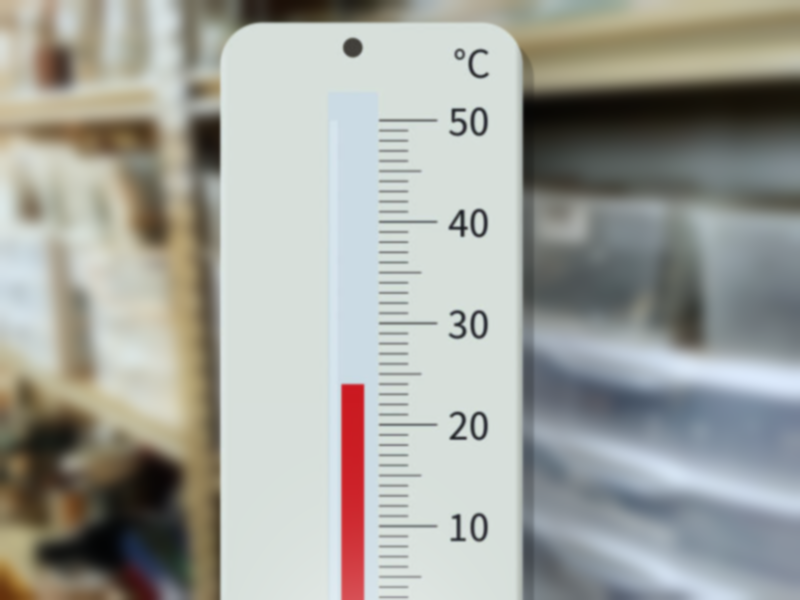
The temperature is 24 °C
